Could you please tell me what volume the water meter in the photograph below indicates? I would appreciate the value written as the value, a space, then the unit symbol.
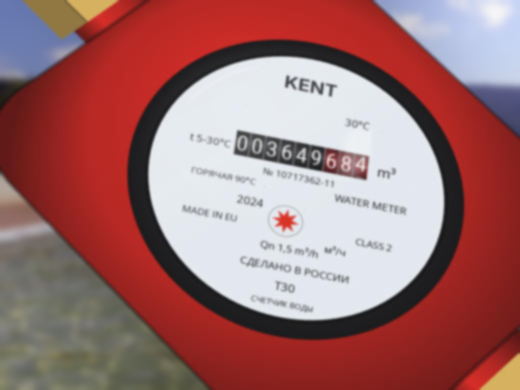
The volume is 3649.684 m³
